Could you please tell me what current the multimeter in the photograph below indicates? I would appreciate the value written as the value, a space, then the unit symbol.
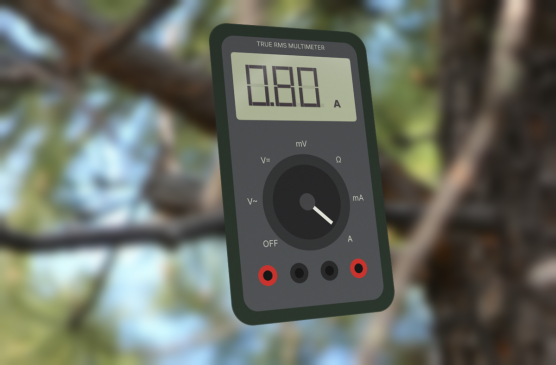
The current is 0.80 A
